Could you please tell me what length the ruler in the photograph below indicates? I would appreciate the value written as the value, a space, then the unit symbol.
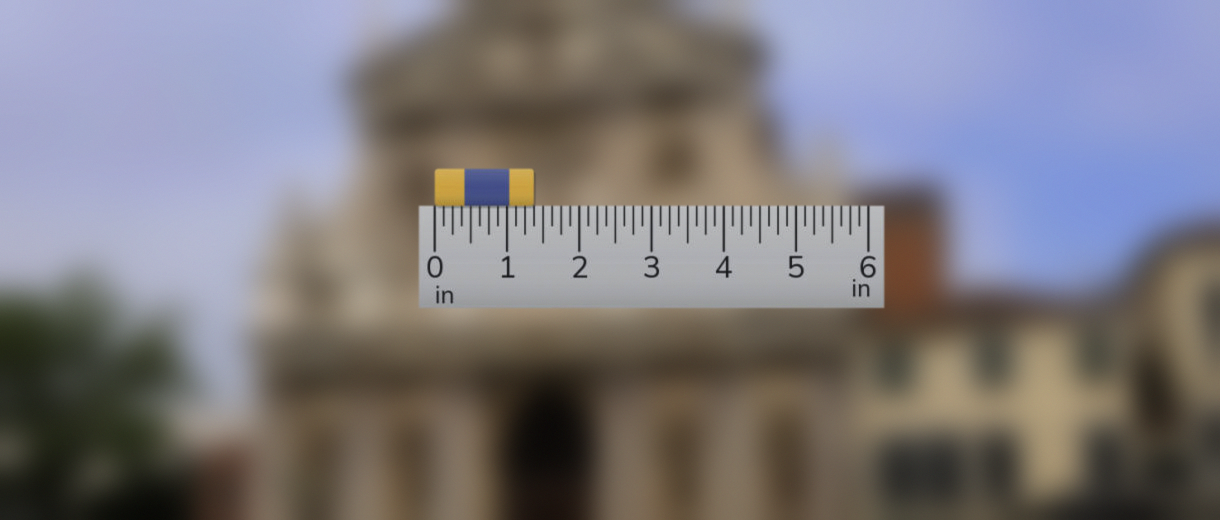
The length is 1.375 in
